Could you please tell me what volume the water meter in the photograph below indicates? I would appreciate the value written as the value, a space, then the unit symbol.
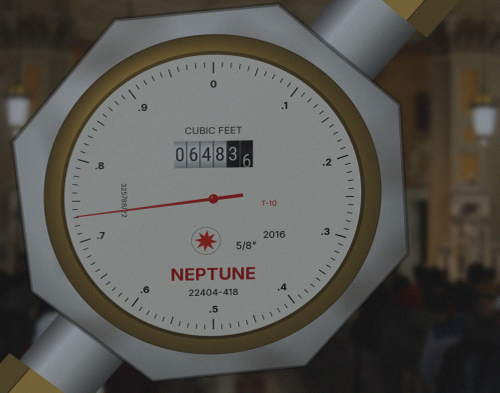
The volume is 64835.73 ft³
